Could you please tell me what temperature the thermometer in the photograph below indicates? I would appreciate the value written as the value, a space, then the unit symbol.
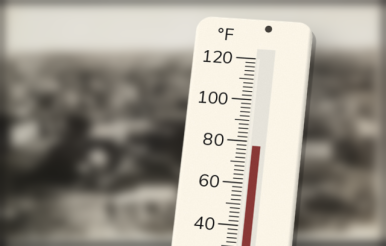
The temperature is 78 °F
